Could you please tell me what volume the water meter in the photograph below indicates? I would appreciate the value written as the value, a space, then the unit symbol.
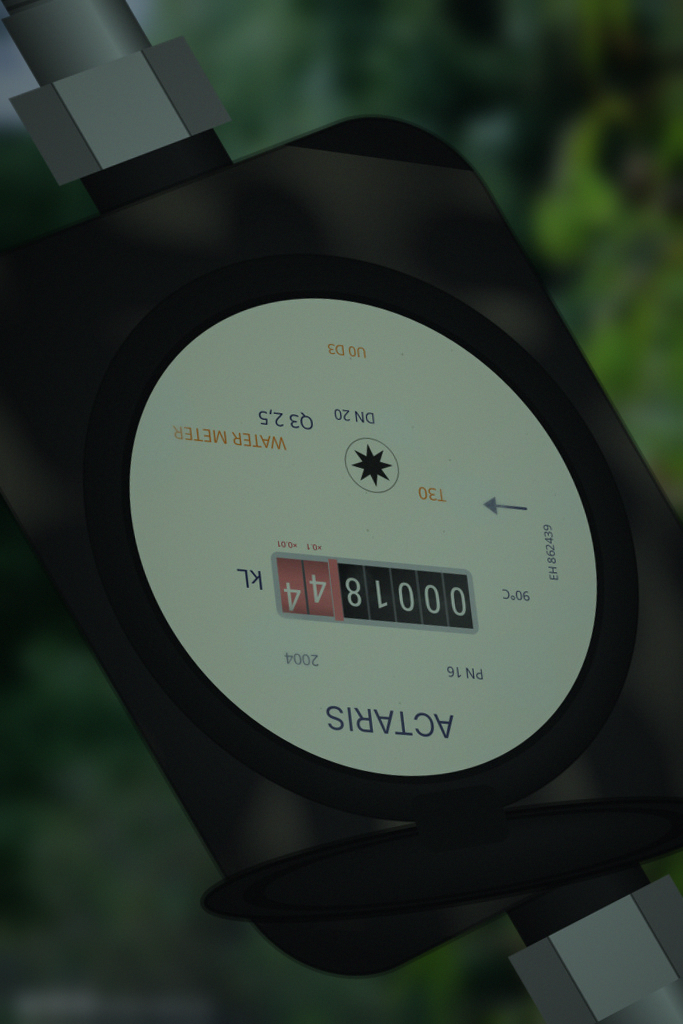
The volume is 18.44 kL
